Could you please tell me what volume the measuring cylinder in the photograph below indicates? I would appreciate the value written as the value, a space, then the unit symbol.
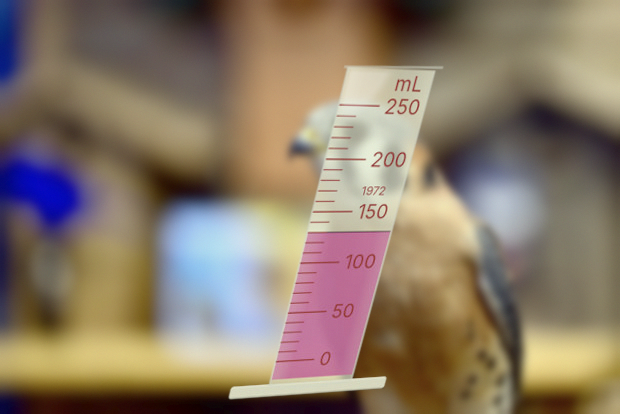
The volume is 130 mL
